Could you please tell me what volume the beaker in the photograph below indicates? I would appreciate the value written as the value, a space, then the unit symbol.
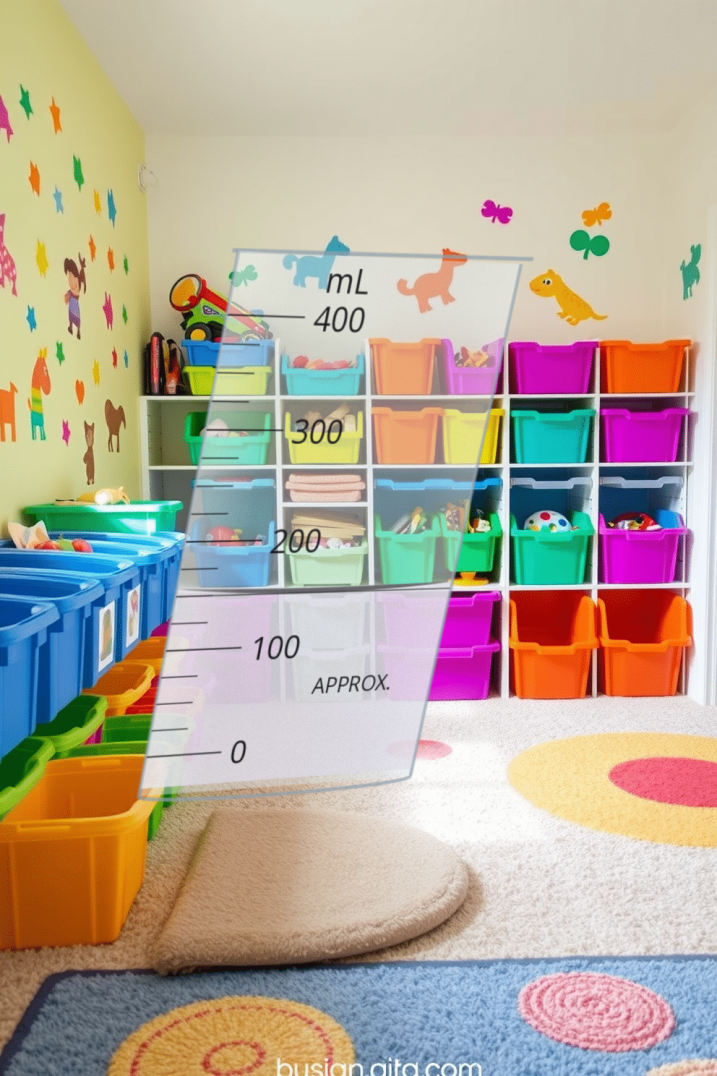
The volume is 150 mL
